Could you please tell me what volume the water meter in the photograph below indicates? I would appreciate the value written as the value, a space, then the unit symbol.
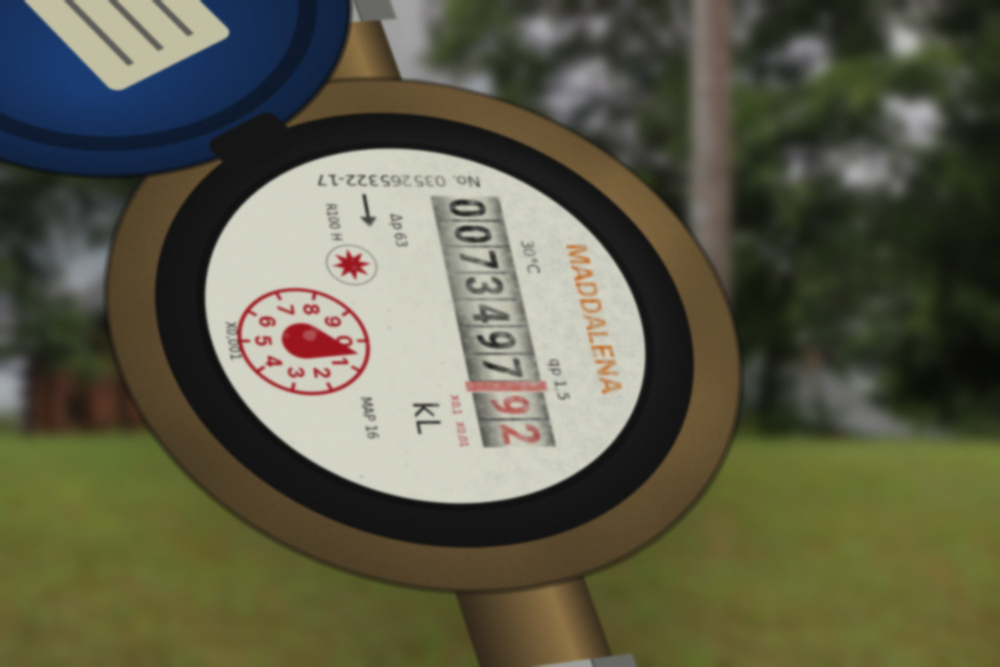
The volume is 73497.920 kL
